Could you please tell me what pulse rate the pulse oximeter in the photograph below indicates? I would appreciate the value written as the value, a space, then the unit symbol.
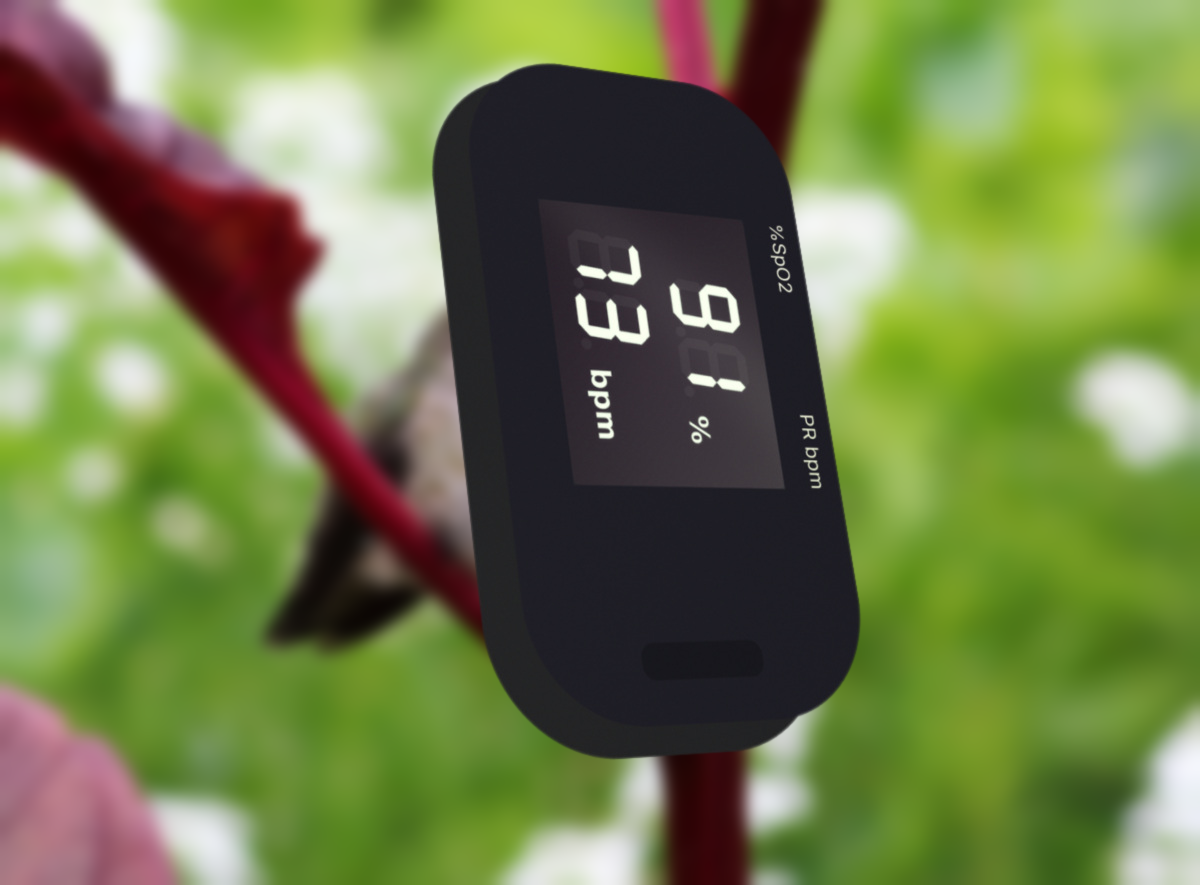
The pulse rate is 73 bpm
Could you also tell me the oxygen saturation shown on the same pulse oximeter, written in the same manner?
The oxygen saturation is 91 %
